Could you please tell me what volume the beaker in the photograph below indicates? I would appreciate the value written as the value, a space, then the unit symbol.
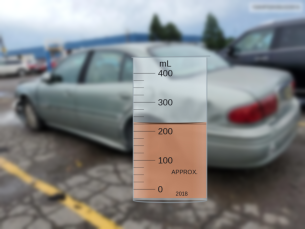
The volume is 225 mL
